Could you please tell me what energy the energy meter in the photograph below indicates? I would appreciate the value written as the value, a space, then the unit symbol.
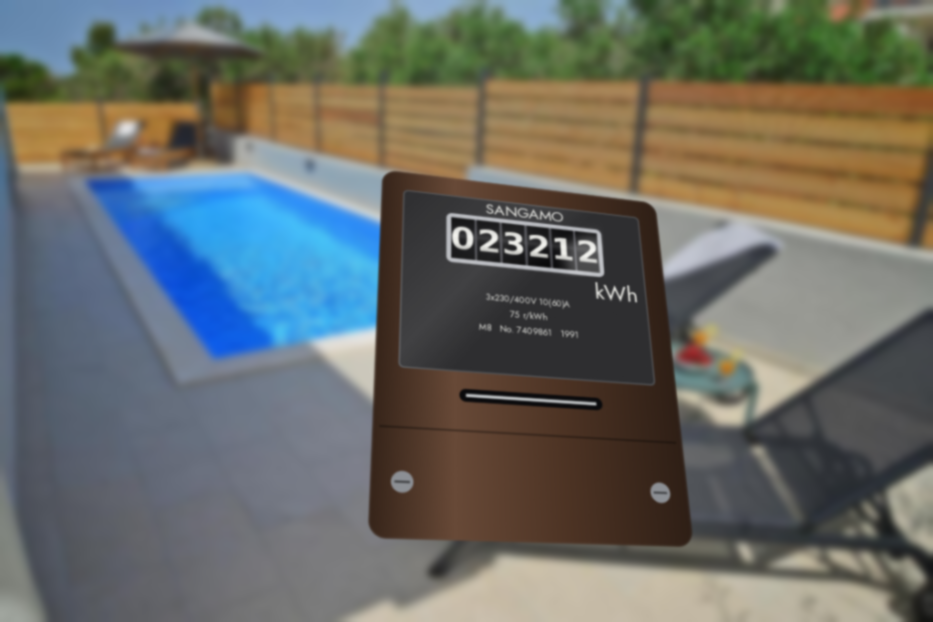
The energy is 23212 kWh
